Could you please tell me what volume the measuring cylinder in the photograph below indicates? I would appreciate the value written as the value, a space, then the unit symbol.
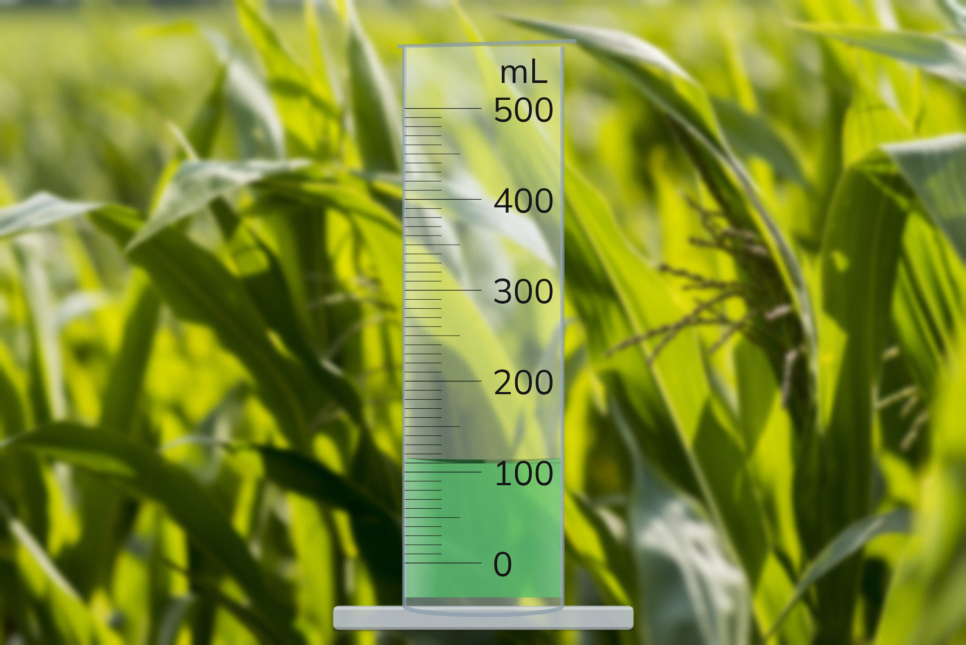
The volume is 110 mL
